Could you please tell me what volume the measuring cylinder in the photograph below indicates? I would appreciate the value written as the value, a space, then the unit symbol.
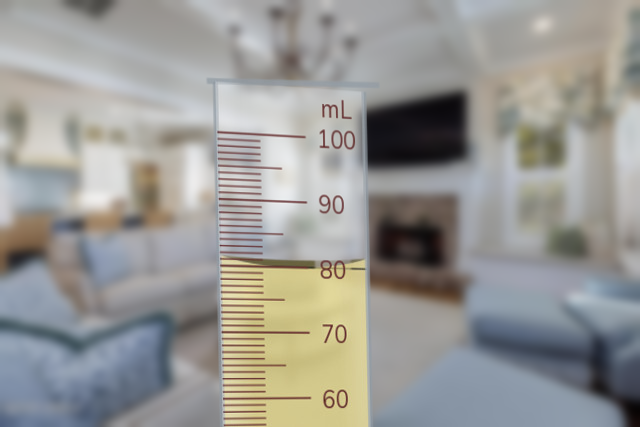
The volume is 80 mL
